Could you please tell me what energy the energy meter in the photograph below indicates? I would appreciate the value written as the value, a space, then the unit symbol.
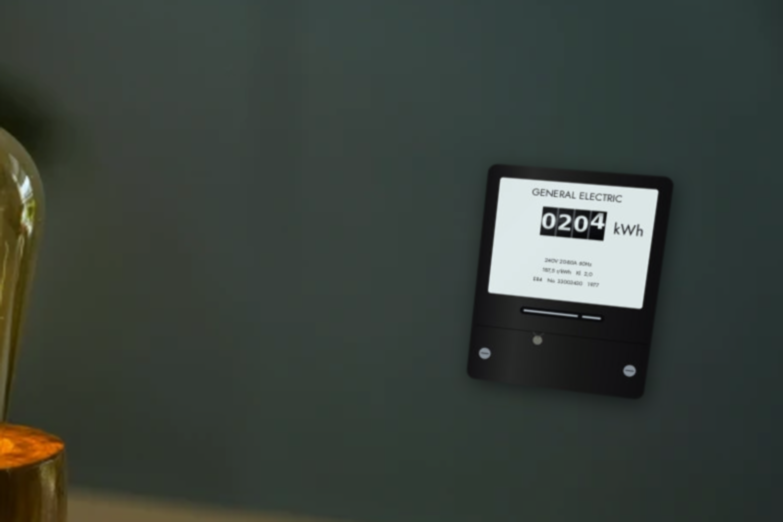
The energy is 204 kWh
